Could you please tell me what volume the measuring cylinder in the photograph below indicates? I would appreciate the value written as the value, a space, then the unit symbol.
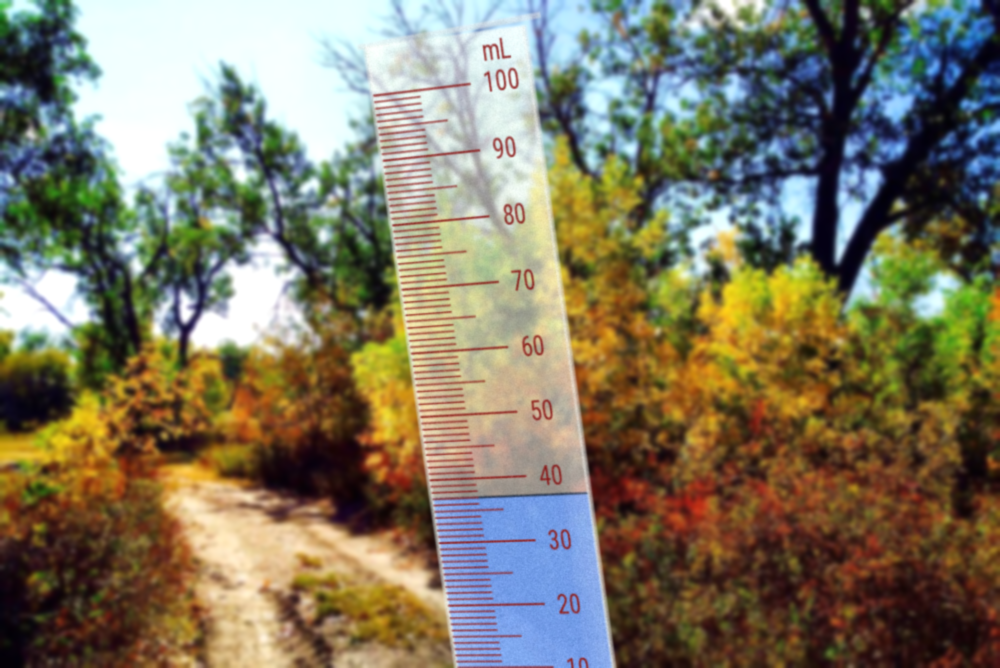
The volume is 37 mL
